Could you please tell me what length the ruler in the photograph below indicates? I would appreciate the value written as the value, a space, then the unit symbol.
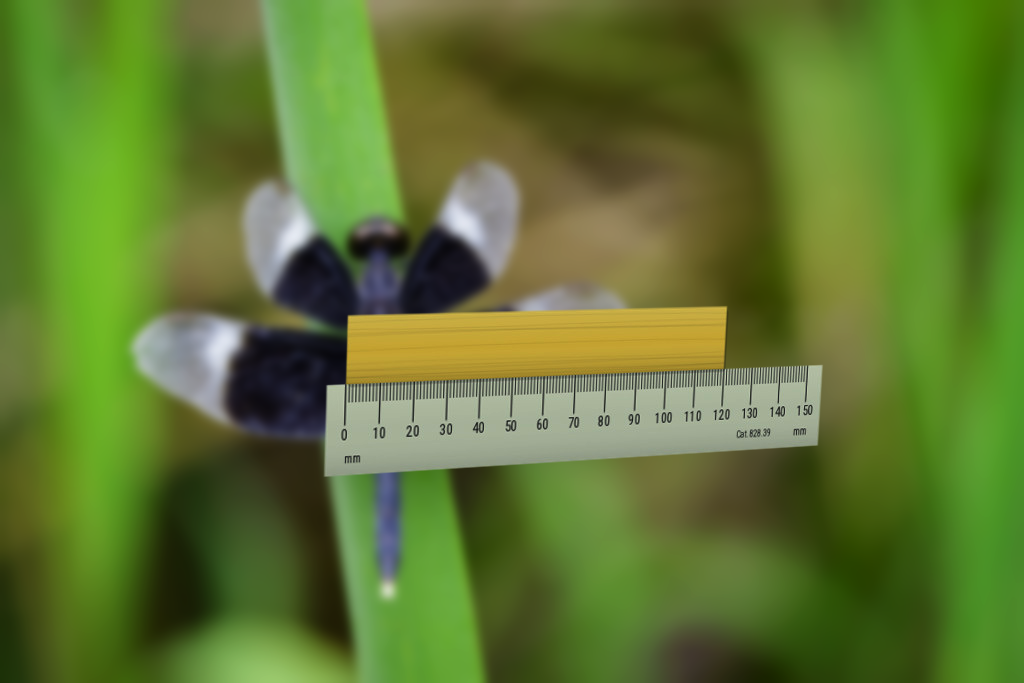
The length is 120 mm
